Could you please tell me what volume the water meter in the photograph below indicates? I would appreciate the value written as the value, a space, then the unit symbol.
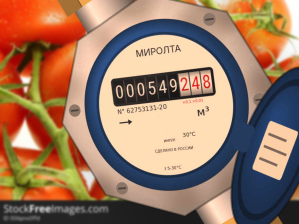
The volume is 549.248 m³
